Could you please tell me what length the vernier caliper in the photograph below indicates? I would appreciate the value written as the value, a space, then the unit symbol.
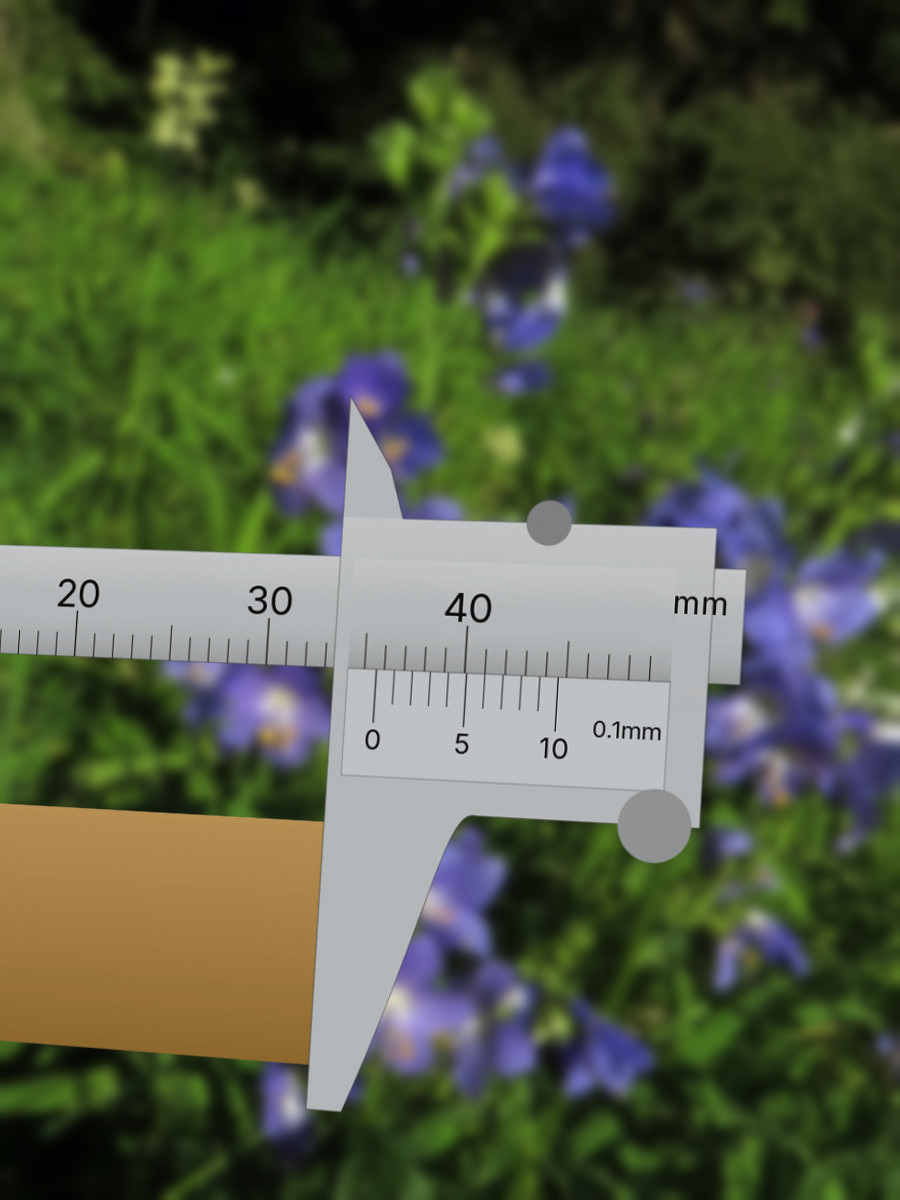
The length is 35.6 mm
